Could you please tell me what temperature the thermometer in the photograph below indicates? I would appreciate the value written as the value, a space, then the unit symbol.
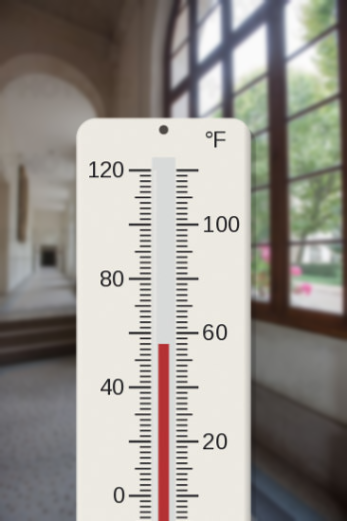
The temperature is 56 °F
